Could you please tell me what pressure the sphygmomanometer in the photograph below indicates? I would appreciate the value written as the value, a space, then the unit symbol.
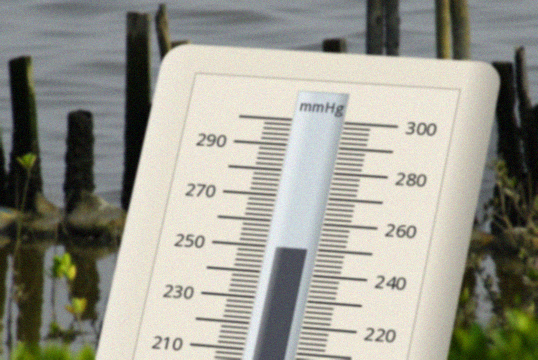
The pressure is 250 mmHg
